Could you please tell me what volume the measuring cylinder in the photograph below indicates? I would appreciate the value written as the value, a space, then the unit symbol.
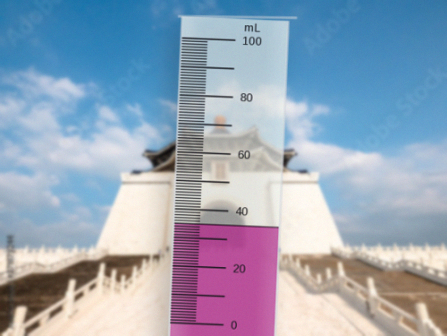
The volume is 35 mL
